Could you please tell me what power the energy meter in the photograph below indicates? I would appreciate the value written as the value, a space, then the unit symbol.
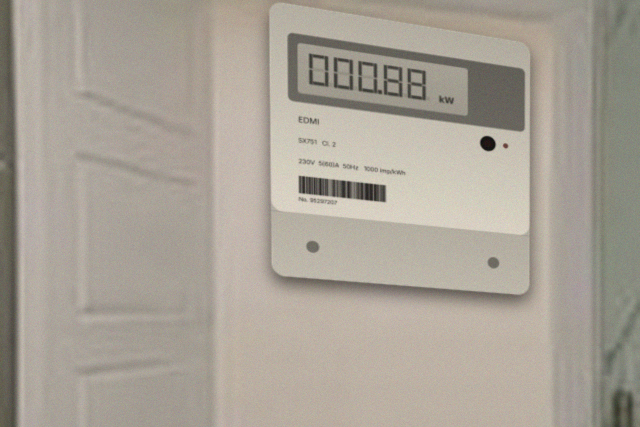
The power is 0.88 kW
